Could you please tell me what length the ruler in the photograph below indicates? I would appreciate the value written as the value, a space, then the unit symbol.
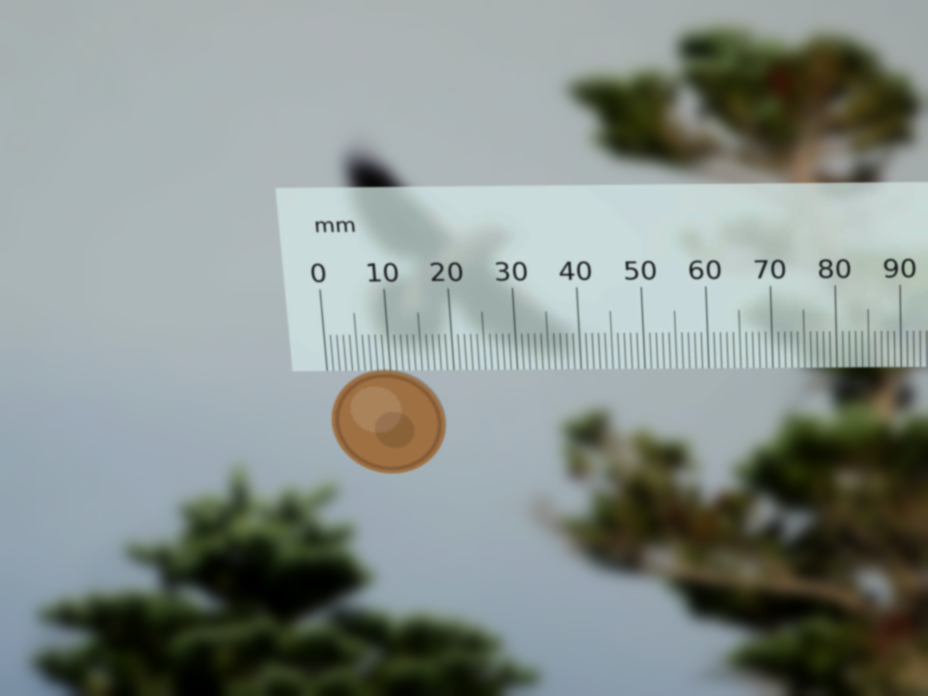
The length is 18 mm
